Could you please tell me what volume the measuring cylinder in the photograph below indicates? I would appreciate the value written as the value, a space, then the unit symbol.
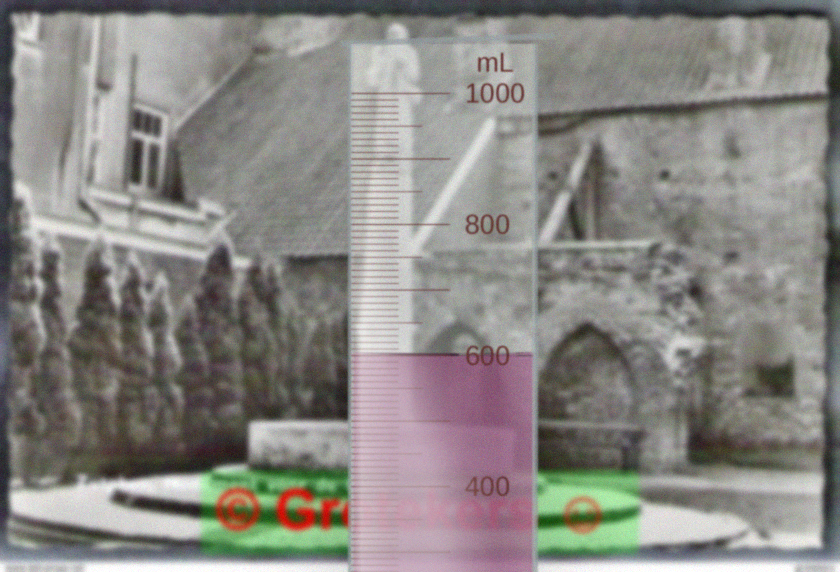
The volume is 600 mL
